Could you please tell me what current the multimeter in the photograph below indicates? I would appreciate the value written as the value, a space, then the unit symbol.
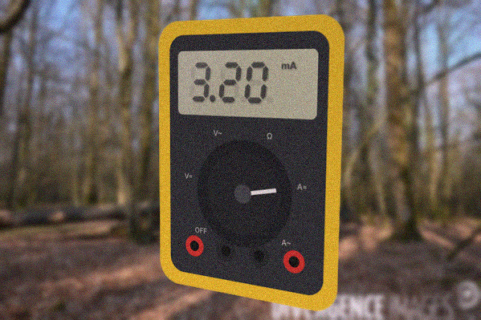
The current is 3.20 mA
